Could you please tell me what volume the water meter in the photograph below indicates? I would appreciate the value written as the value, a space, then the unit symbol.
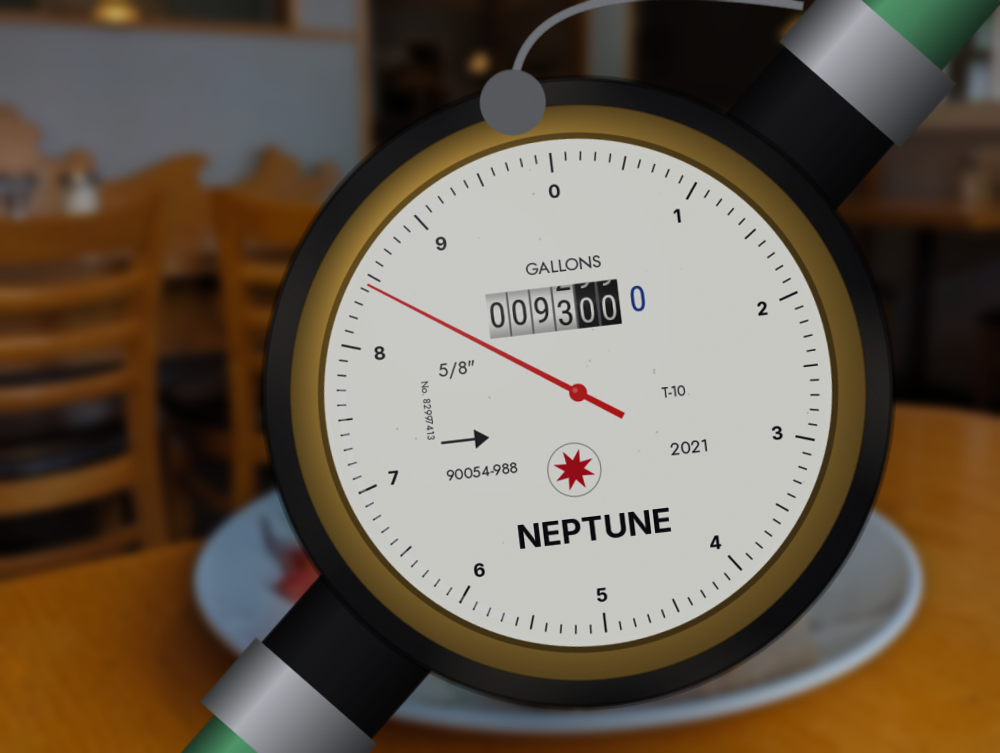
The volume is 92998.4 gal
